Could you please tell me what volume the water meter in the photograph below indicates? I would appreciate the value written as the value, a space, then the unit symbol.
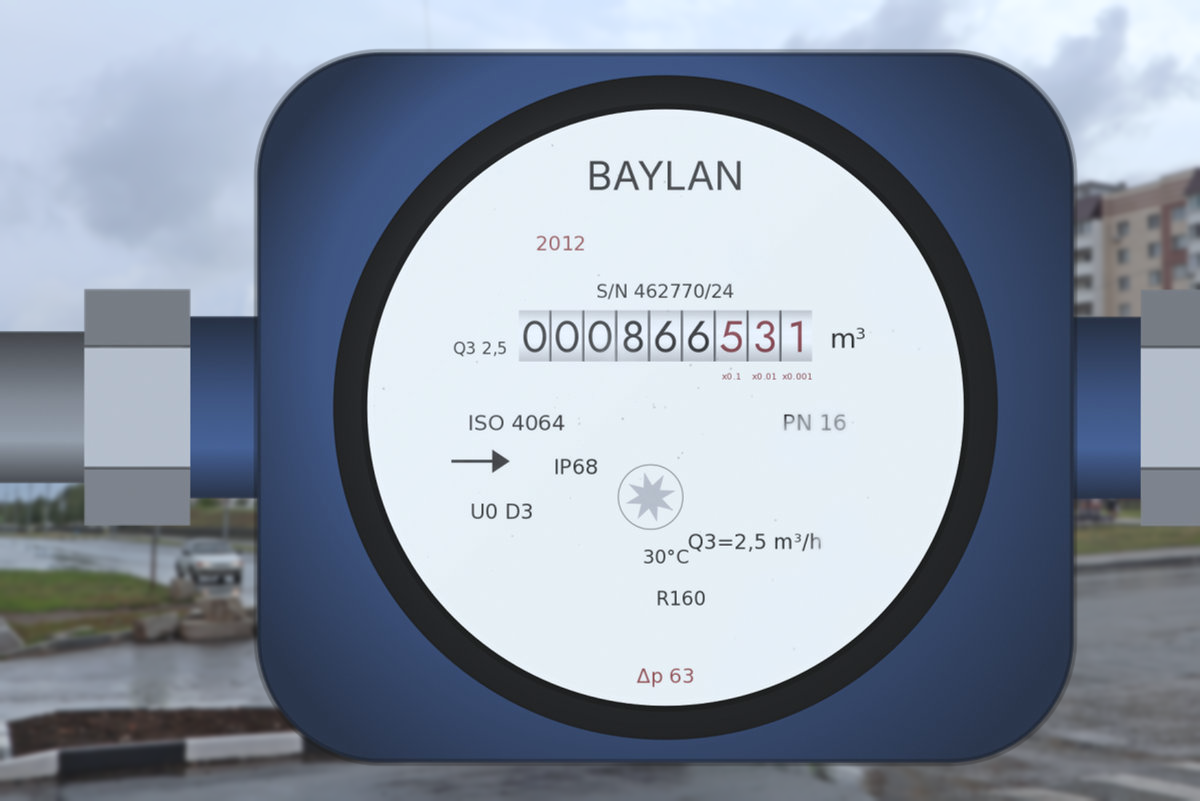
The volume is 866.531 m³
